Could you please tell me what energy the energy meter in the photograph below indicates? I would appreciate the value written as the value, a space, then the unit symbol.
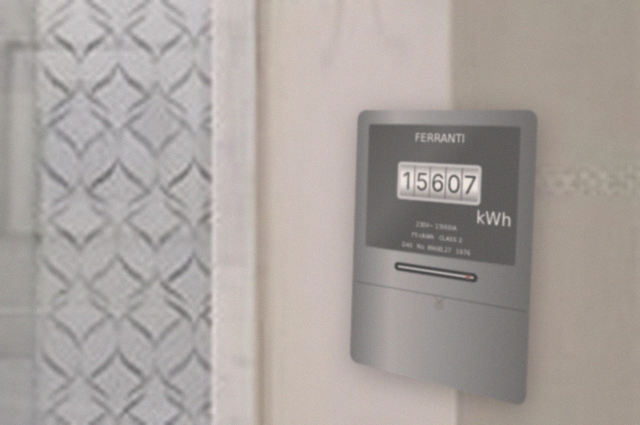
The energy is 15607 kWh
